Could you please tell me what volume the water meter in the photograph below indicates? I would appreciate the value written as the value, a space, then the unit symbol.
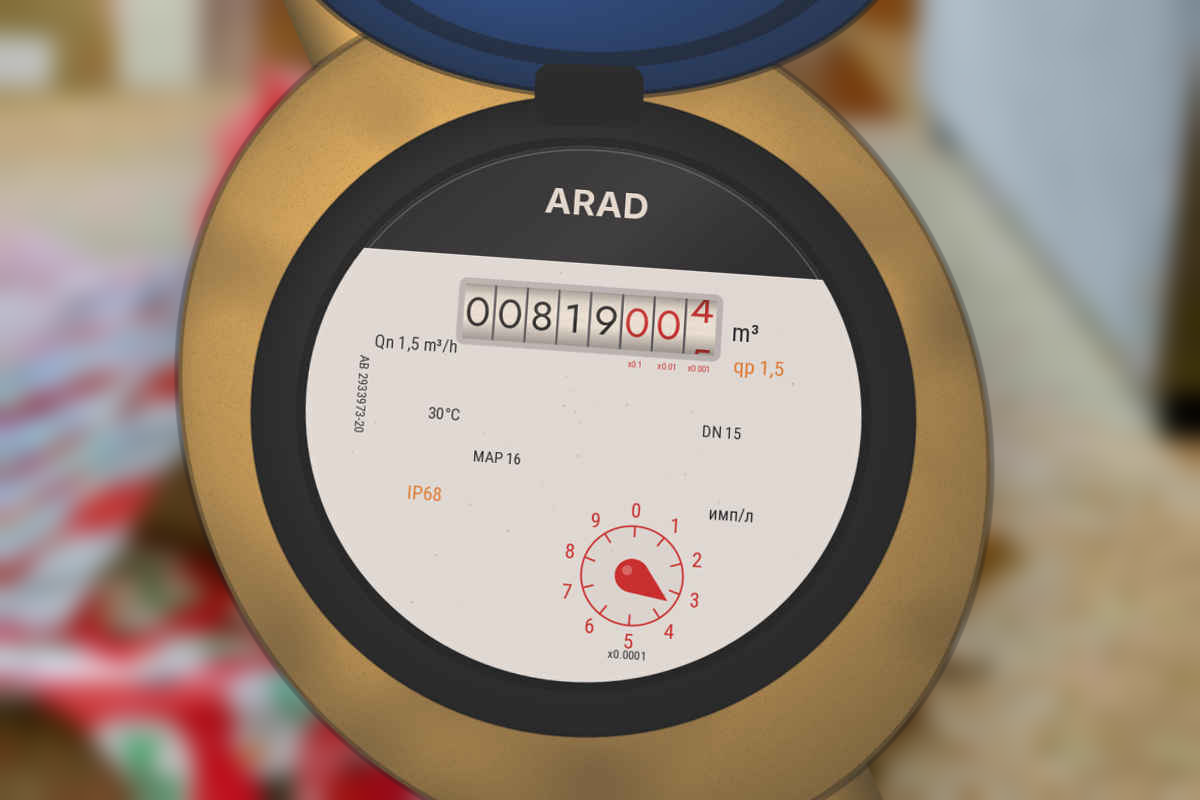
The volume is 819.0043 m³
